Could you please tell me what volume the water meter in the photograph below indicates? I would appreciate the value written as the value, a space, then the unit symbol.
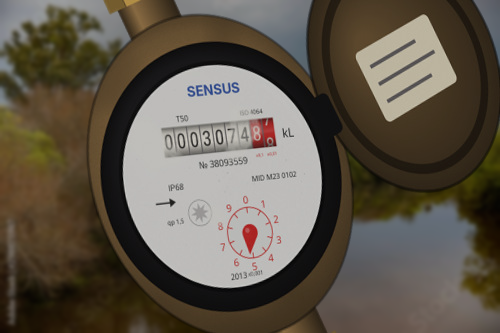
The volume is 3074.875 kL
